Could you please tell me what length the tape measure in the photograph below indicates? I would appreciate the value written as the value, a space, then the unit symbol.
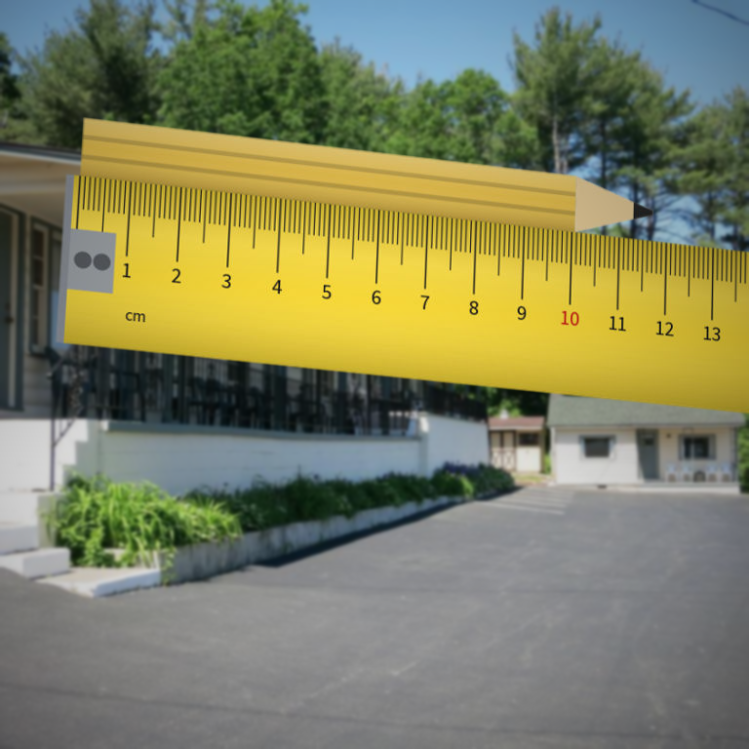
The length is 11.7 cm
